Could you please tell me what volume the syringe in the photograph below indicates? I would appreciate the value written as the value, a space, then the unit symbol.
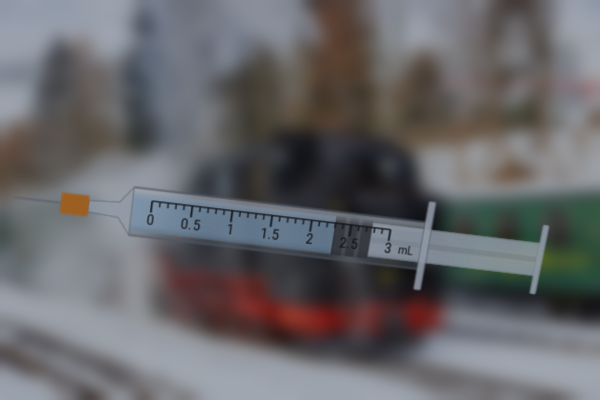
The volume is 2.3 mL
